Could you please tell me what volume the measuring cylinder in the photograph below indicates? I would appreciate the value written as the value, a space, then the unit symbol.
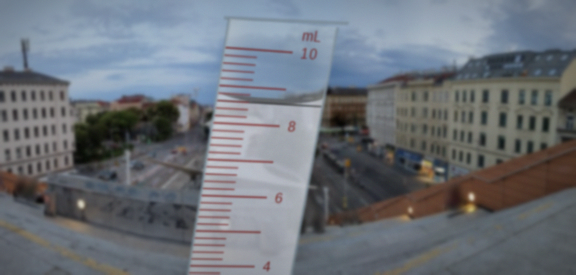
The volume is 8.6 mL
